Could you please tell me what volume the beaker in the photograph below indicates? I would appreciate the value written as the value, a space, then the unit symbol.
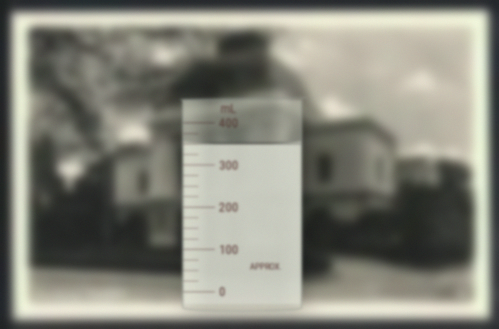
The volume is 350 mL
